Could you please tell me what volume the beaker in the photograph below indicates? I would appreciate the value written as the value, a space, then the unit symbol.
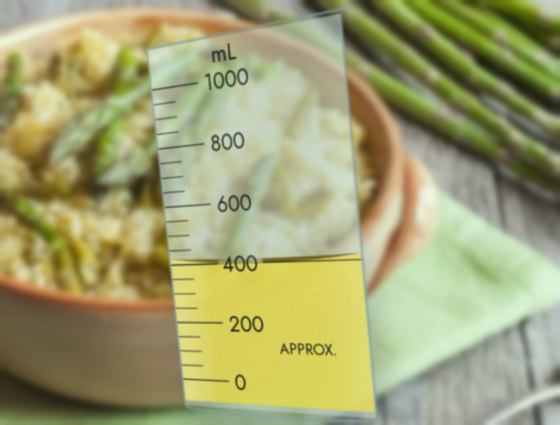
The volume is 400 mL
